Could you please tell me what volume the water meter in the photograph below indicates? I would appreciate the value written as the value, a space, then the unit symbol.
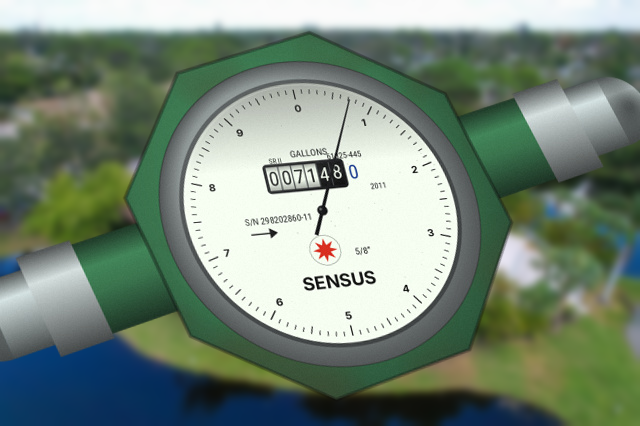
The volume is 71480.7 gal
